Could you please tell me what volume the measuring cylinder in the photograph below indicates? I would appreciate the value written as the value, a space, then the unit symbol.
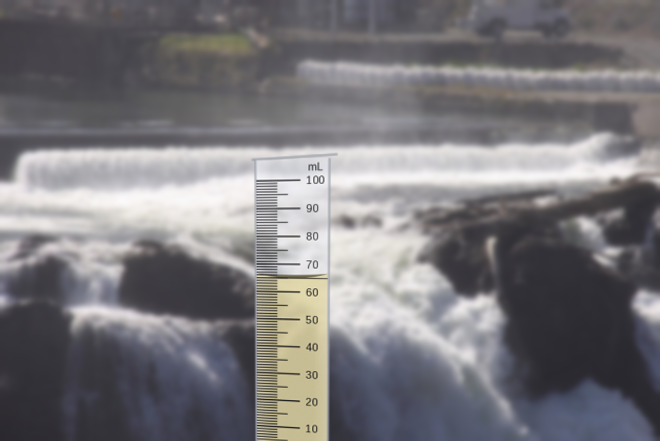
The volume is 65 mL
